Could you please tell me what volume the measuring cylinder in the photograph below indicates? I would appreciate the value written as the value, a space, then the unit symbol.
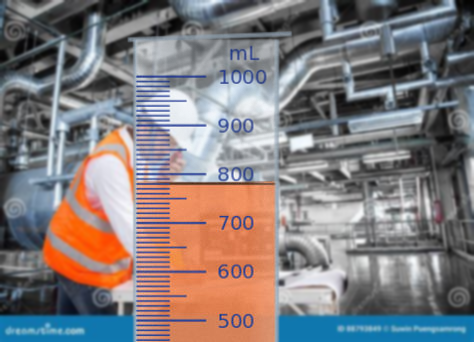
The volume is 780 mL
